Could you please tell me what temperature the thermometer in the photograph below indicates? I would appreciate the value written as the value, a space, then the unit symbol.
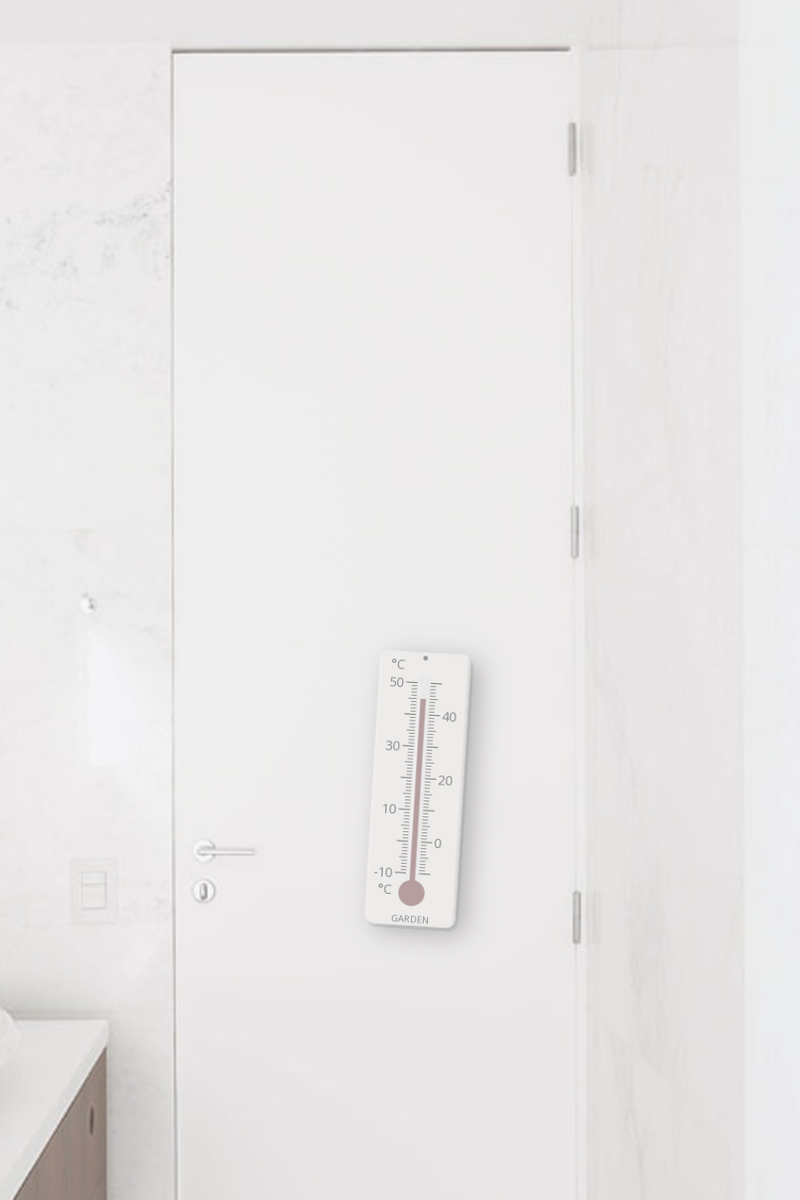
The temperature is 45 °C
